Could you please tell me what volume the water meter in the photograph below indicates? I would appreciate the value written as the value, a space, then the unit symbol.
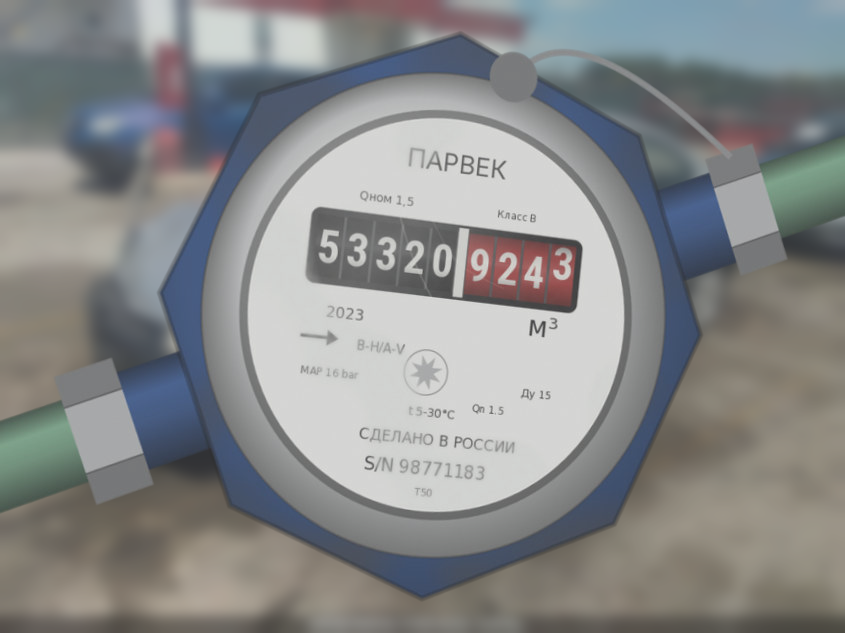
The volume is 53320.9243 m³
